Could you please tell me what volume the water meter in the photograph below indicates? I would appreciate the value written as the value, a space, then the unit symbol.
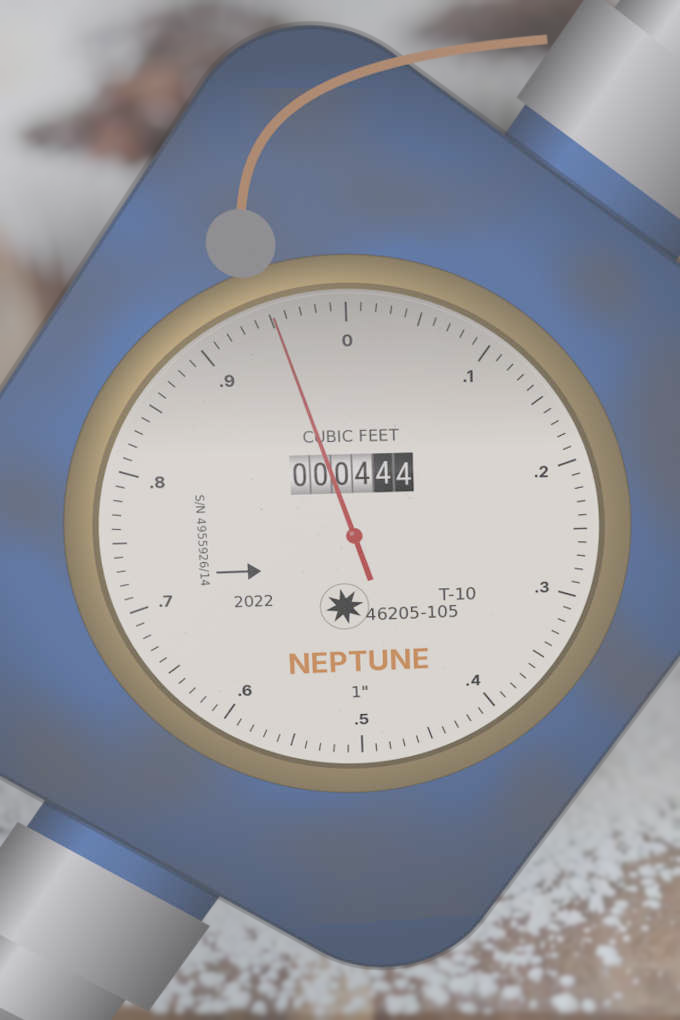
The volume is 443.95 ft³
